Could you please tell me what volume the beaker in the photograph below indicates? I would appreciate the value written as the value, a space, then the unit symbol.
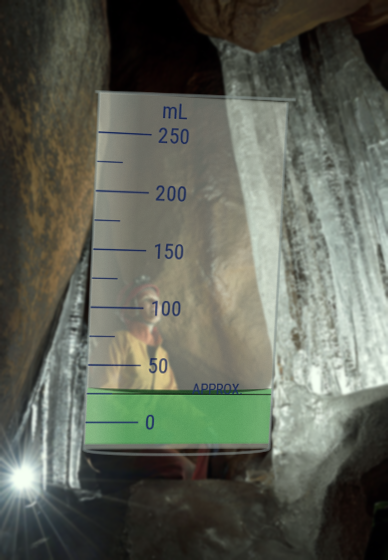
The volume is 25 mL
